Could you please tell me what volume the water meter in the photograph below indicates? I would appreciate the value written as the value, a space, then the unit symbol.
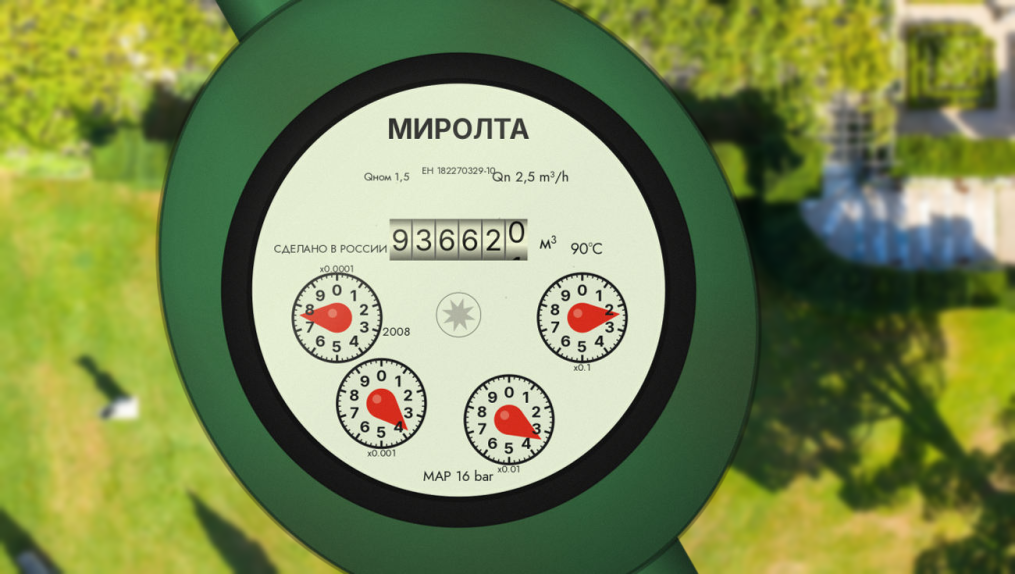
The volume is 936620.2337 m³
